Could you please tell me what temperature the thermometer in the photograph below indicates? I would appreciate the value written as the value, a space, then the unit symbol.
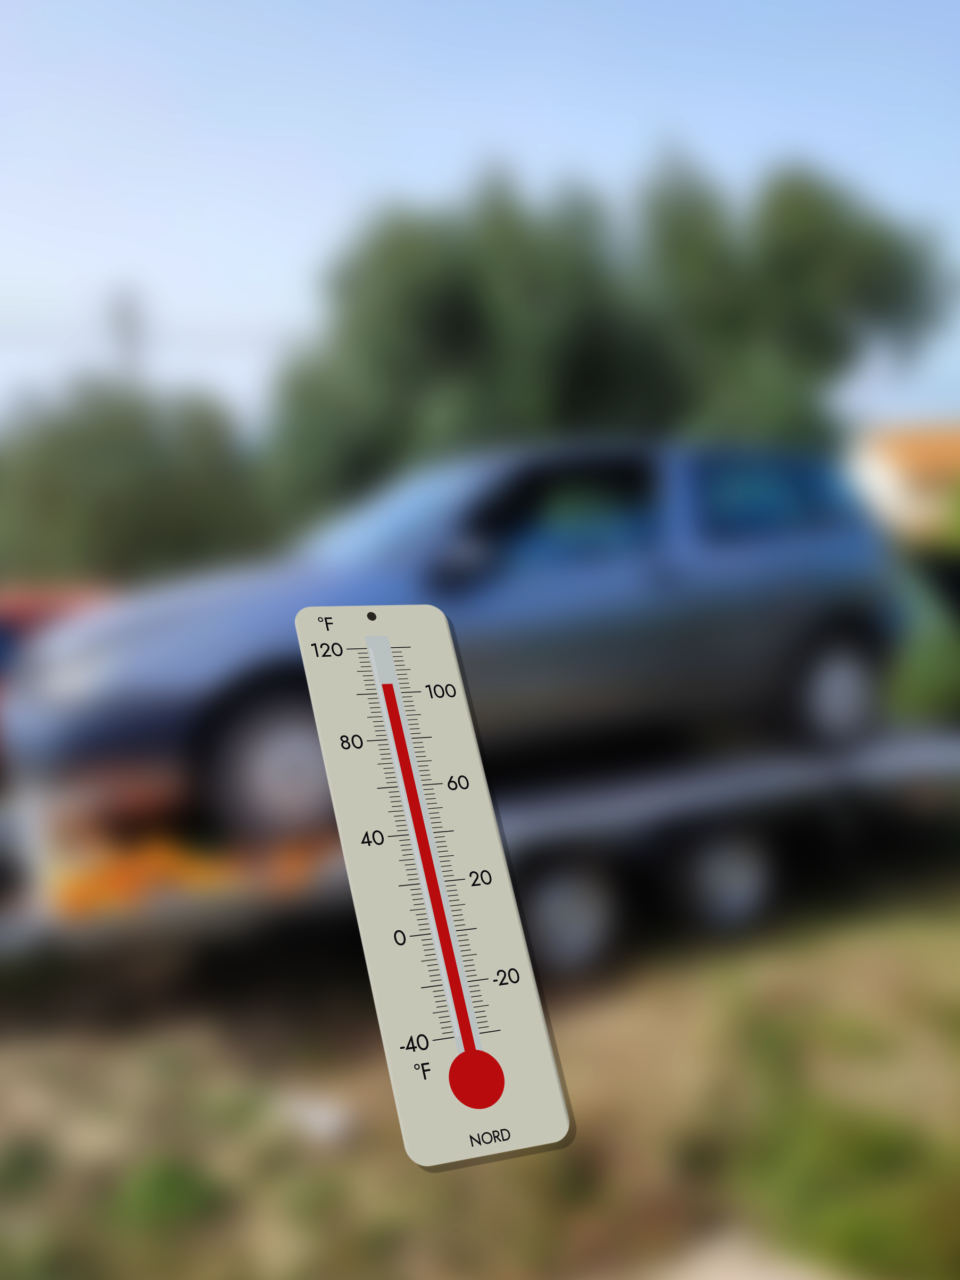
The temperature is 104 °F
